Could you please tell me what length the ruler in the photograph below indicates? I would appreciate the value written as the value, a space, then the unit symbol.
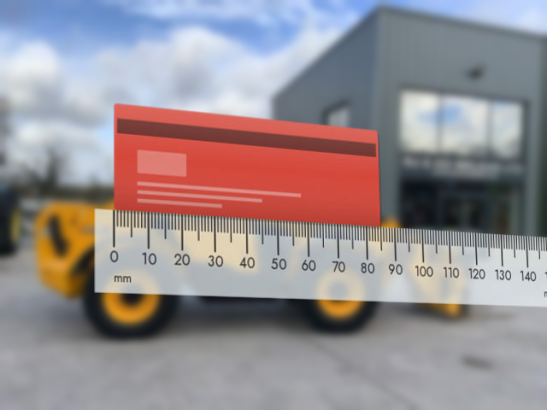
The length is 85 mm
